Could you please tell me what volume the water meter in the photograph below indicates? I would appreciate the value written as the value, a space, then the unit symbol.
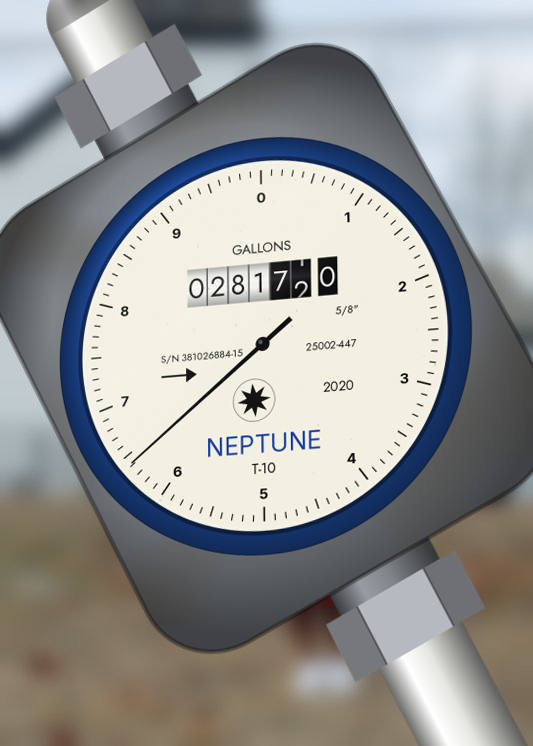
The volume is 281716.4 gal
